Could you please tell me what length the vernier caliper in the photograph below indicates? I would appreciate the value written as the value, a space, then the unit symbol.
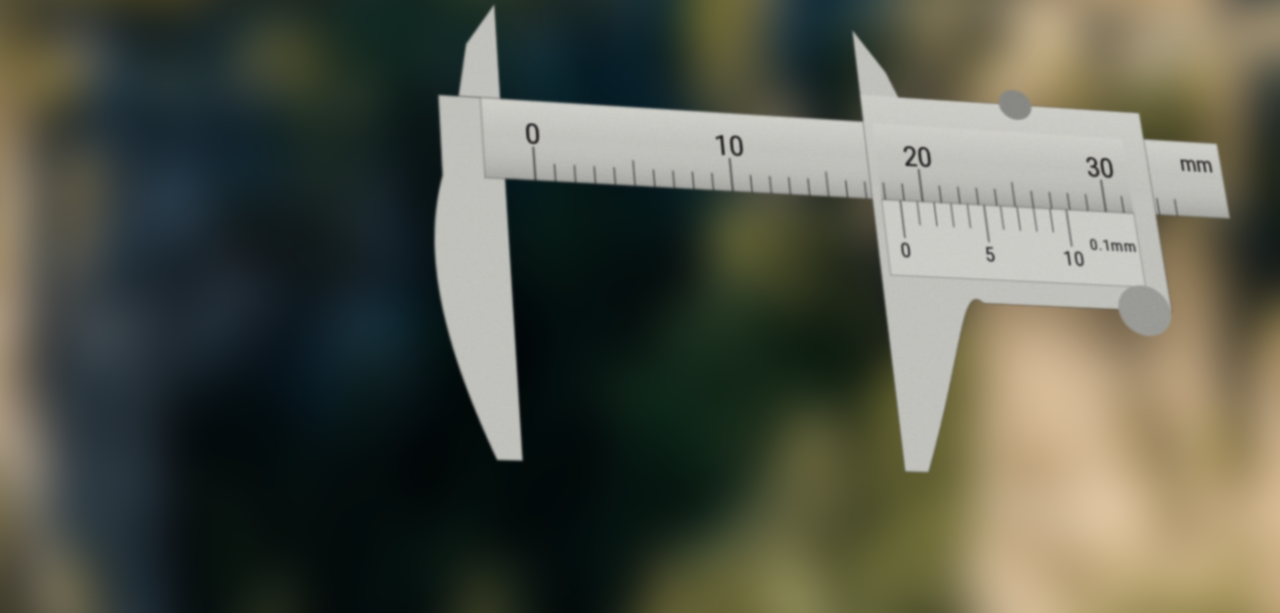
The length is 18.8 mm
